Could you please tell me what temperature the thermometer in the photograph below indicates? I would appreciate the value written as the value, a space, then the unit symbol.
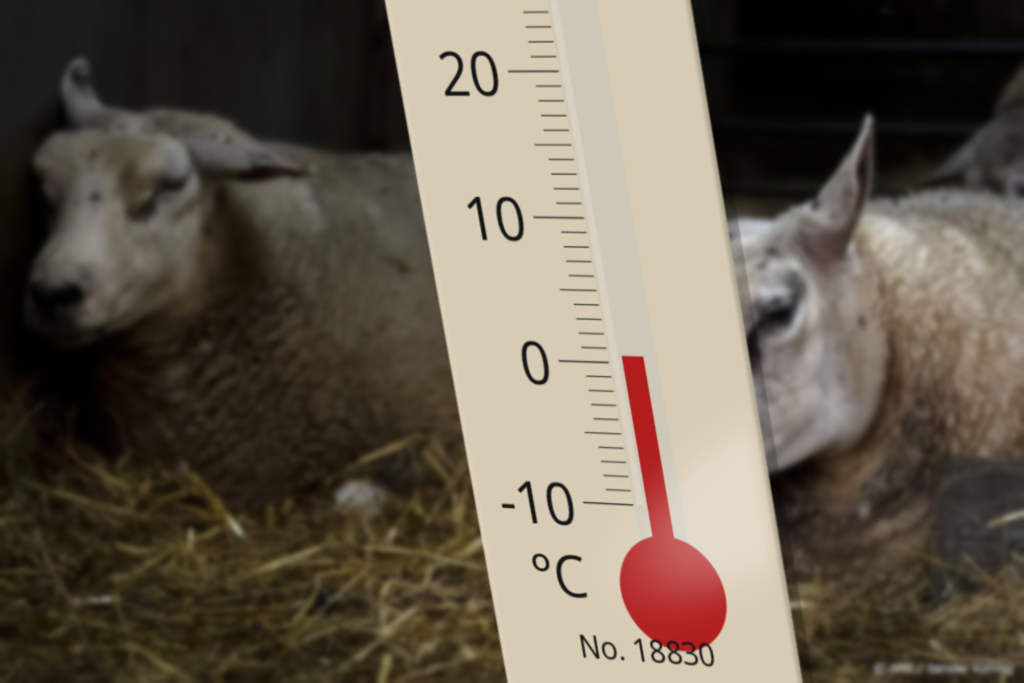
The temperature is 0.5 °C
